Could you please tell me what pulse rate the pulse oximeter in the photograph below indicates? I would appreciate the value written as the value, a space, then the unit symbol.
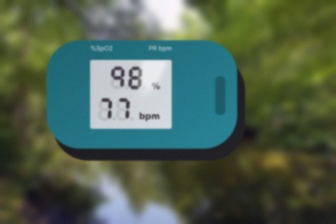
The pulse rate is 77 bpm
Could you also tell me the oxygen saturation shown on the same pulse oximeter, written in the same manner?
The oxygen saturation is 98 %
